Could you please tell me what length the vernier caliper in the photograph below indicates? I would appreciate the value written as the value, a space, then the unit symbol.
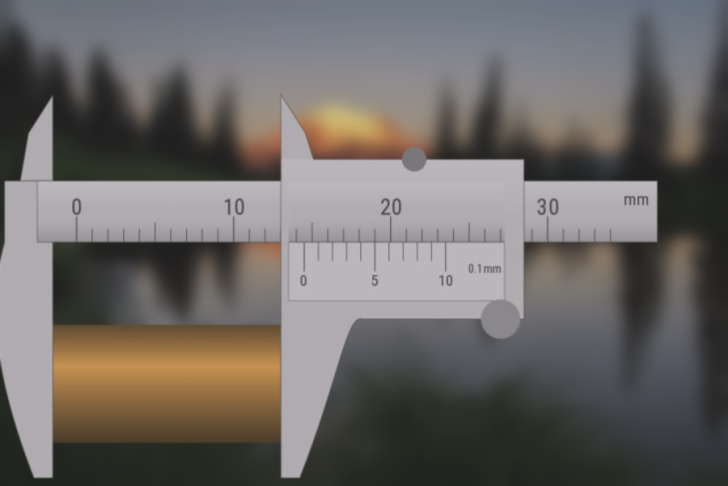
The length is 14.5 mm
